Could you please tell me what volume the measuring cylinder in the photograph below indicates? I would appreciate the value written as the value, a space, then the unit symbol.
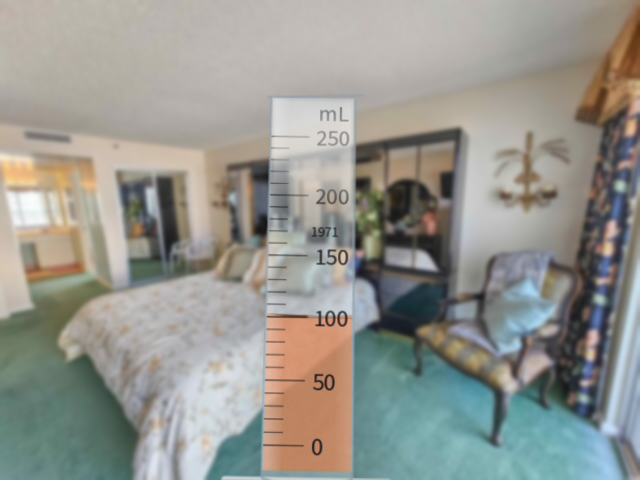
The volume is 100 mL
